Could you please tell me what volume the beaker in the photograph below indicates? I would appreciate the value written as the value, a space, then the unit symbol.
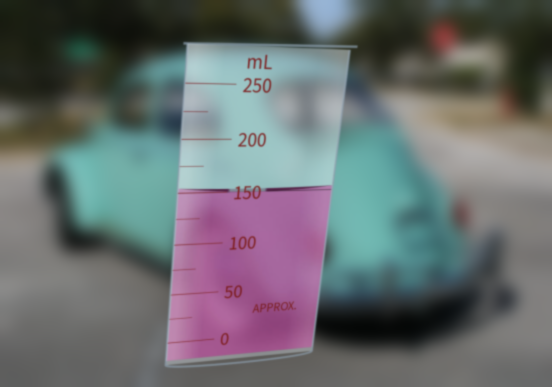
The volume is 150 mL
